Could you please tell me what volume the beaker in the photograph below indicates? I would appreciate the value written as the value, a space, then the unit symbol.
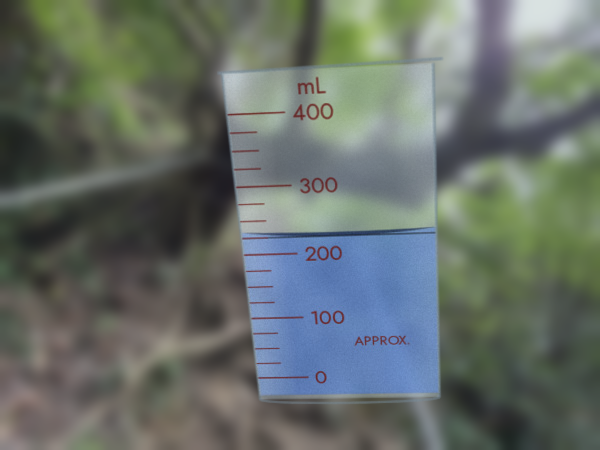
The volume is 225 mL
